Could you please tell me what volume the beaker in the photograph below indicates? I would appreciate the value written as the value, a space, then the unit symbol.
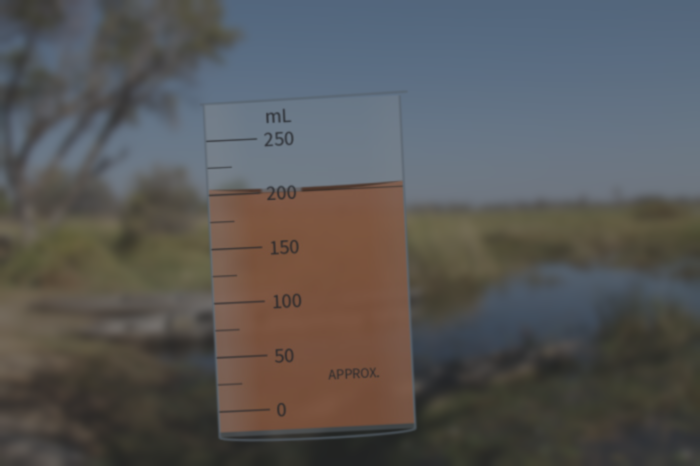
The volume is 200 mL
